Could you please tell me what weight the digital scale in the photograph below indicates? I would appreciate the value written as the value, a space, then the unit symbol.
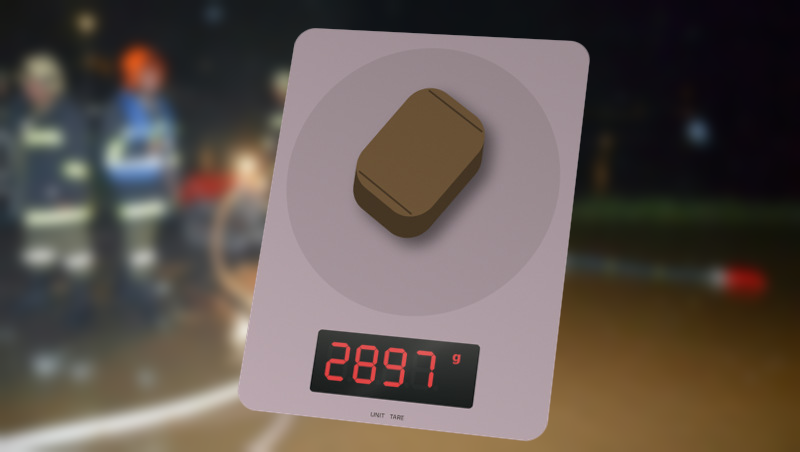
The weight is 2897 g
